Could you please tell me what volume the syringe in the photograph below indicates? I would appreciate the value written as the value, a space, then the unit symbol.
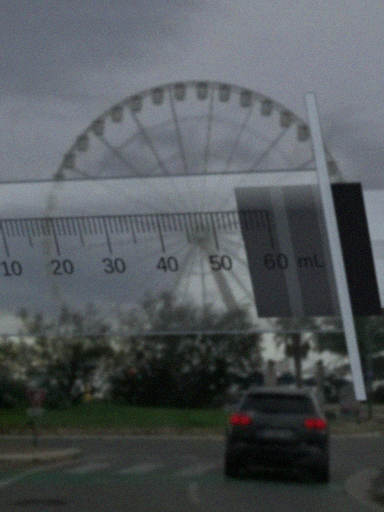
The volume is 55 mL
